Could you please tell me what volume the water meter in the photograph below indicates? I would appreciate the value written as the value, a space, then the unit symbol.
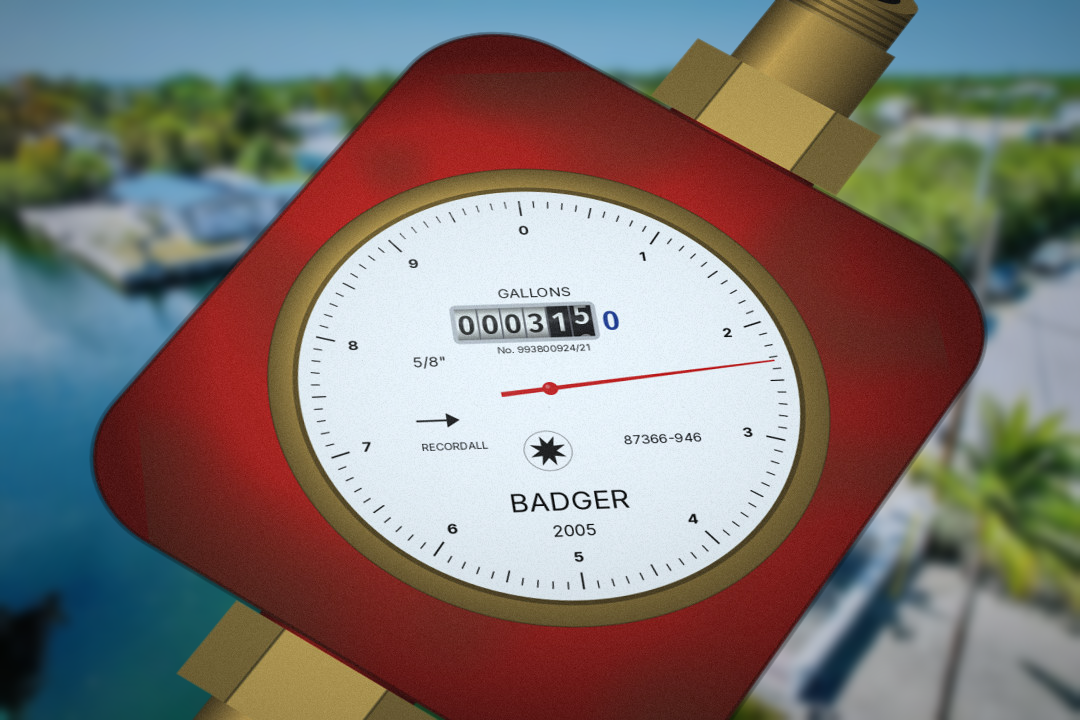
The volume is 3152.3 gal
